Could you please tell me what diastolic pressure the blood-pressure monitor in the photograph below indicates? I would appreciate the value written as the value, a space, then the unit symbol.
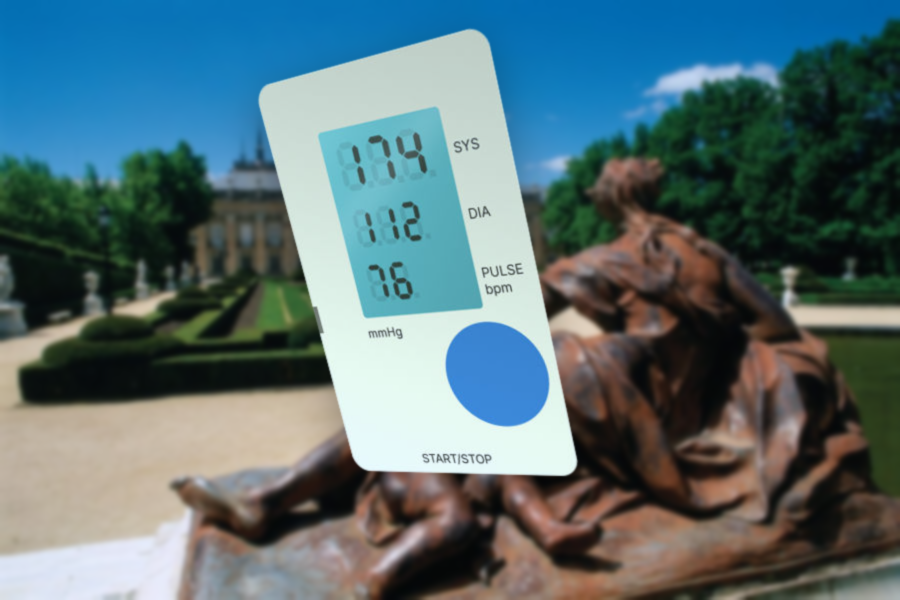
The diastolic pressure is 112 mmHg
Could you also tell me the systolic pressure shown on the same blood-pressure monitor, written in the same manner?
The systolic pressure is 174 mmHg
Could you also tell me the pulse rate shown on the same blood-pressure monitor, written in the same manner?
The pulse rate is 76 bpm
